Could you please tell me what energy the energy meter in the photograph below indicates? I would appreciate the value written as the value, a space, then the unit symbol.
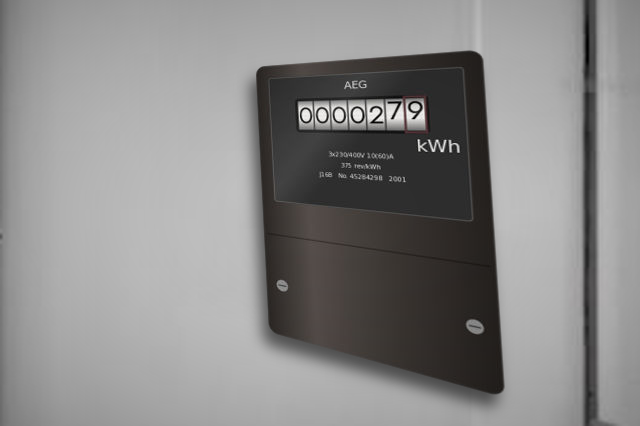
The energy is 27.9 kWh
